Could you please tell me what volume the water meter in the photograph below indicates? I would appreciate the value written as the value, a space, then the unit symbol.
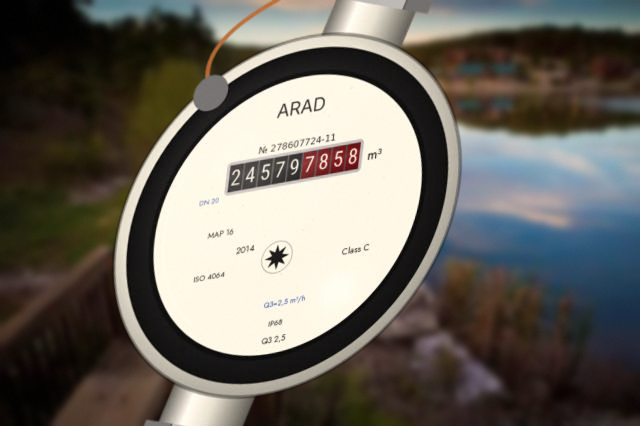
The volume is 24579.7858 m³
